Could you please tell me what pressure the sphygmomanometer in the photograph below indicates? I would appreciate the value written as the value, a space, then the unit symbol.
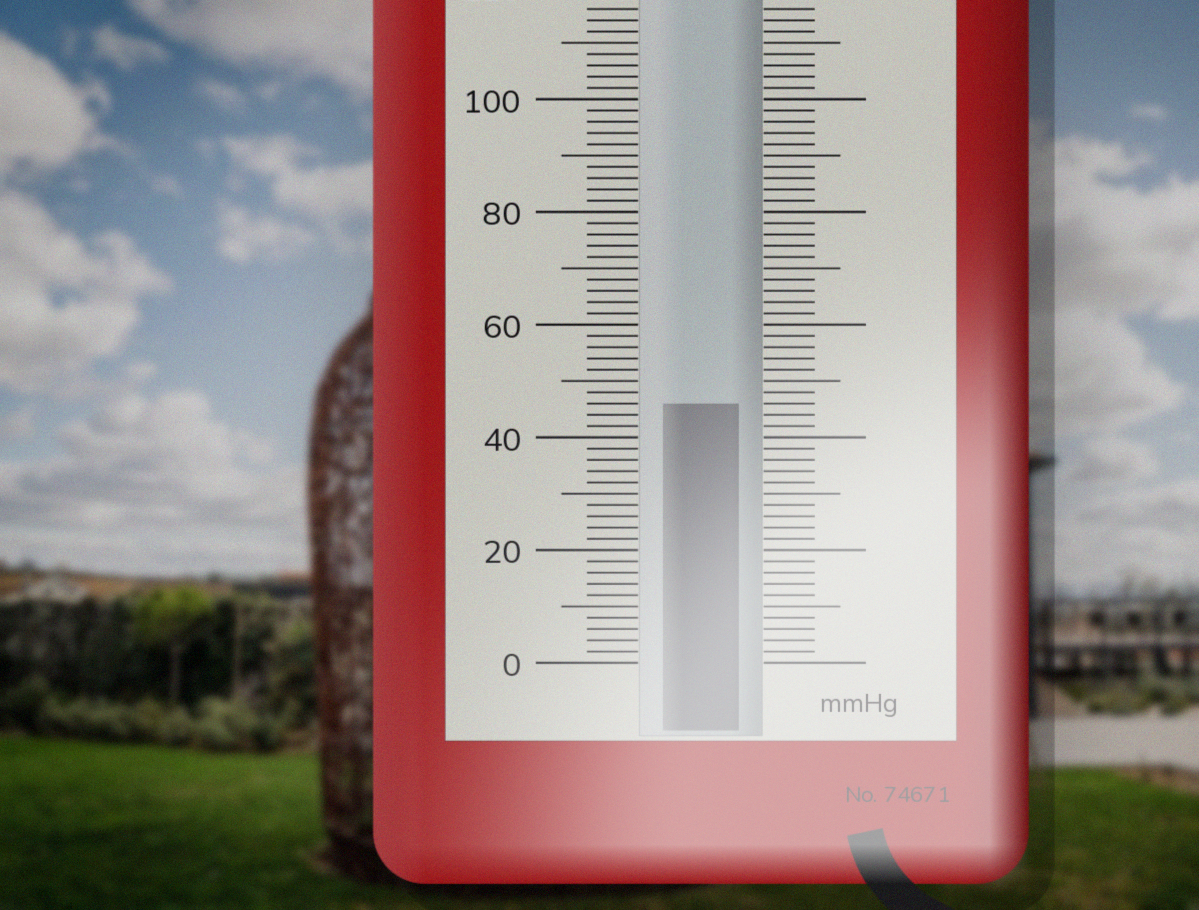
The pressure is 46 mmHg
